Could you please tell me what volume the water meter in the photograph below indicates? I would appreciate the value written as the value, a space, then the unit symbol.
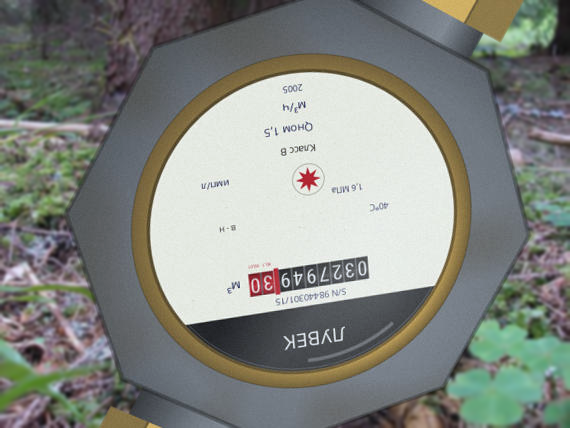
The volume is 327949.30 m³
